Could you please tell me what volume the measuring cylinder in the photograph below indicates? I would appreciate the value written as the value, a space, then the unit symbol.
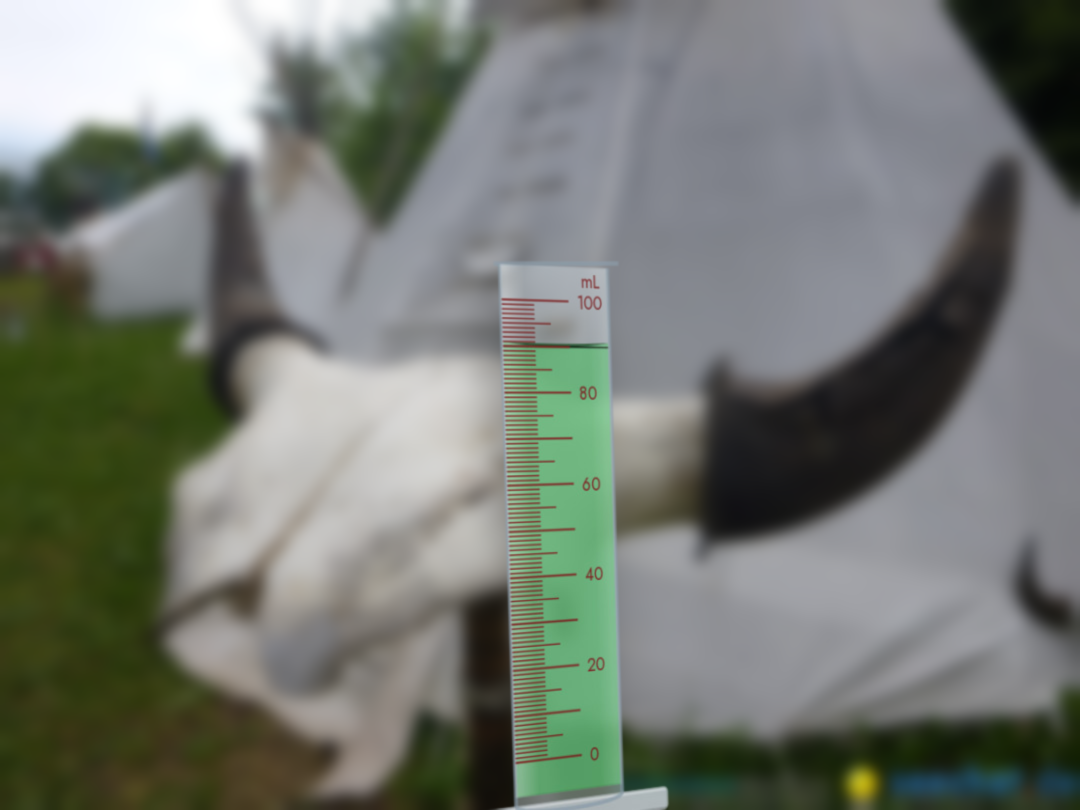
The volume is 90 mL
